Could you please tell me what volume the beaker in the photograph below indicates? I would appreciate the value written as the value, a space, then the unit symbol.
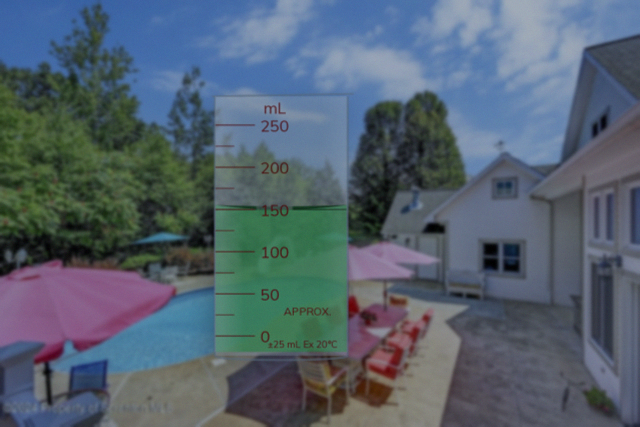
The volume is 150 mL
